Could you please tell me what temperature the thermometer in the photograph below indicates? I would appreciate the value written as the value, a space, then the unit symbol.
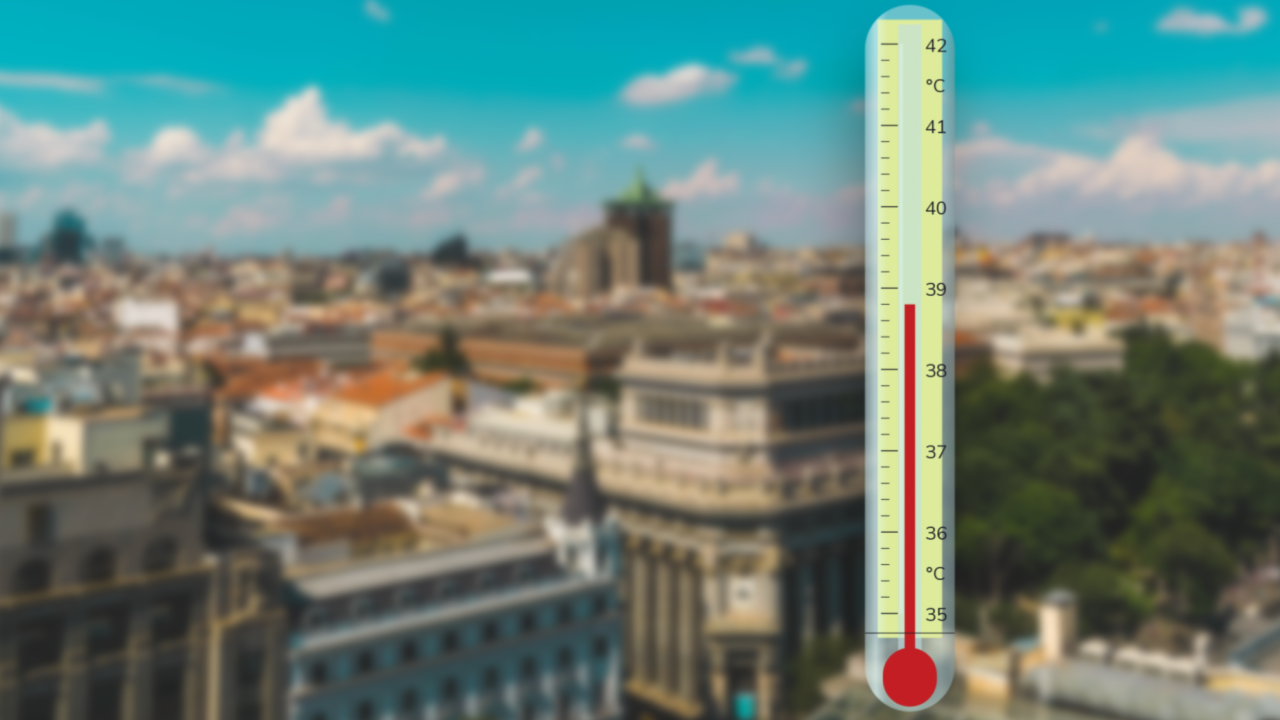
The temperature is 38.8 °C
